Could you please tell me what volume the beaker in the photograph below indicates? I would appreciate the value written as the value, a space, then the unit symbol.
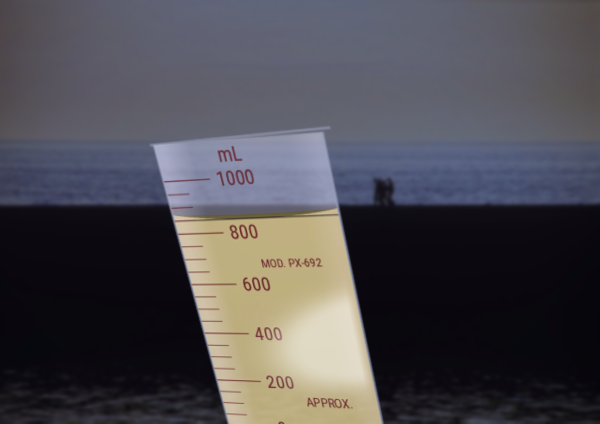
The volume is 850 mL
